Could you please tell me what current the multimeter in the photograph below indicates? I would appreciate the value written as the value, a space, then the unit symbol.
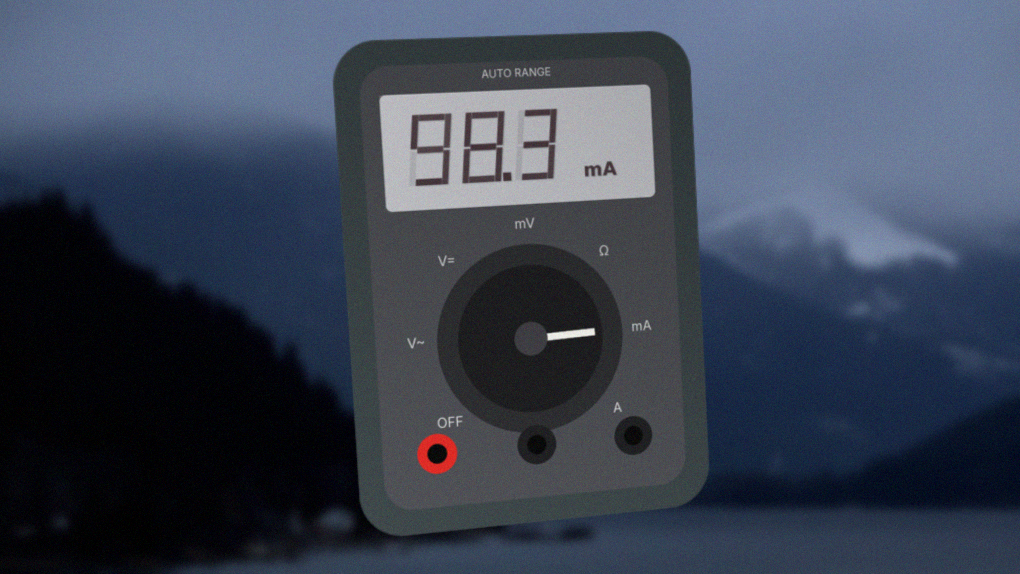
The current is 98.3 mA
